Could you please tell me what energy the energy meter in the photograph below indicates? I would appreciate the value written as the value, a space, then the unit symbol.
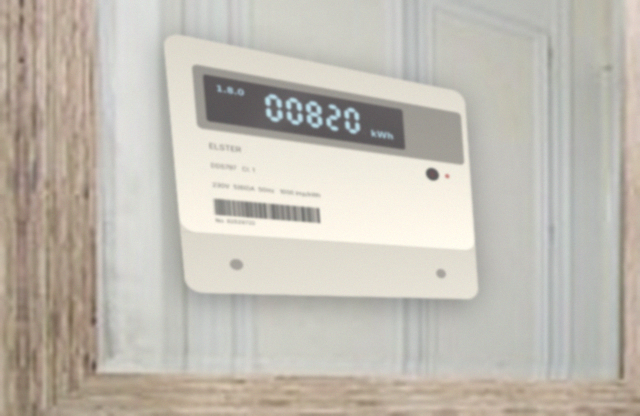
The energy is 820 kWh
